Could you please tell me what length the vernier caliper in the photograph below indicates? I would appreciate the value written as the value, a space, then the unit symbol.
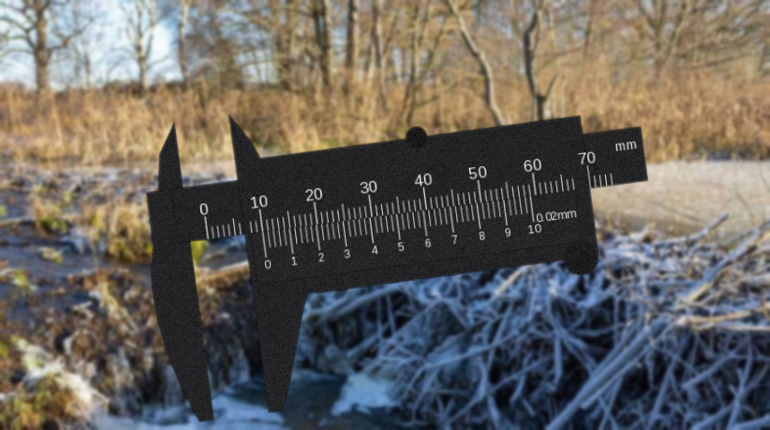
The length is 10.0 mm
